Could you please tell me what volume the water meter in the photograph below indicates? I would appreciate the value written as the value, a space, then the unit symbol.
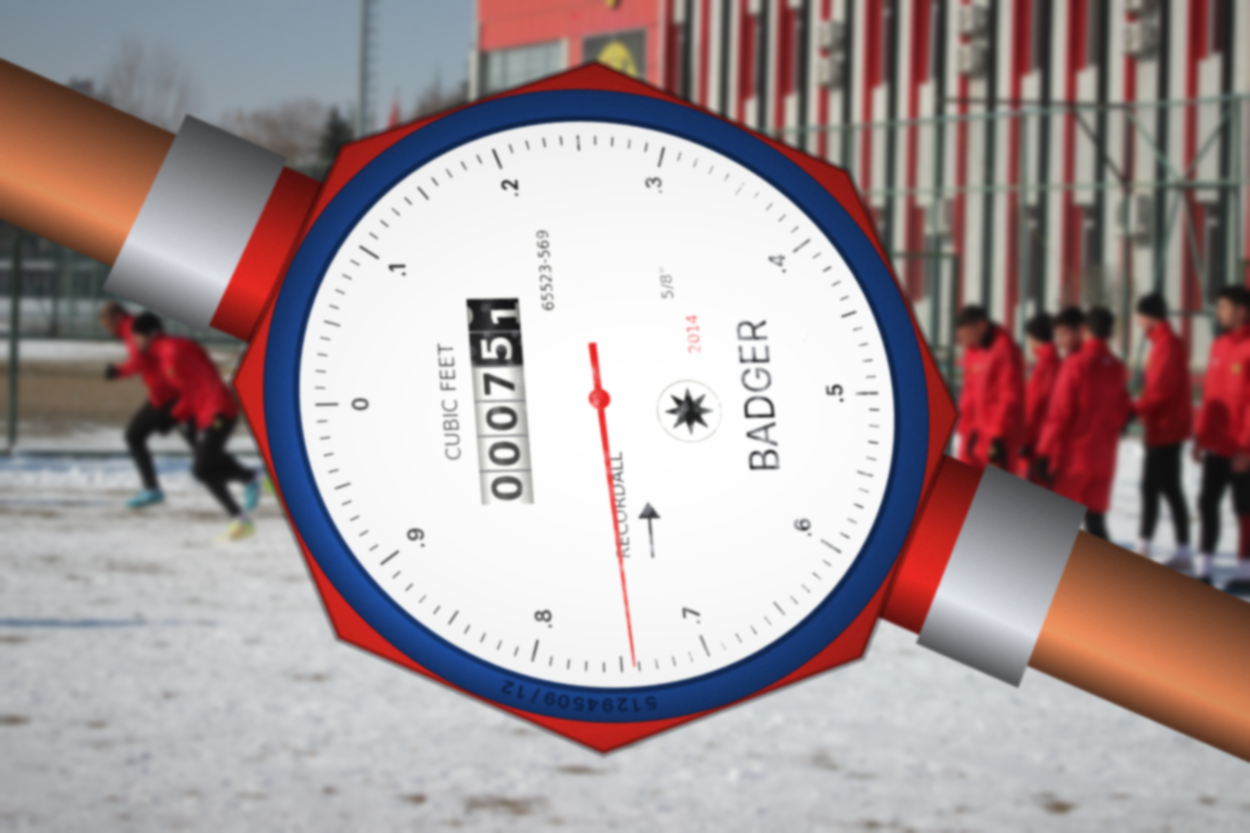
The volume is 750.74 ft³
